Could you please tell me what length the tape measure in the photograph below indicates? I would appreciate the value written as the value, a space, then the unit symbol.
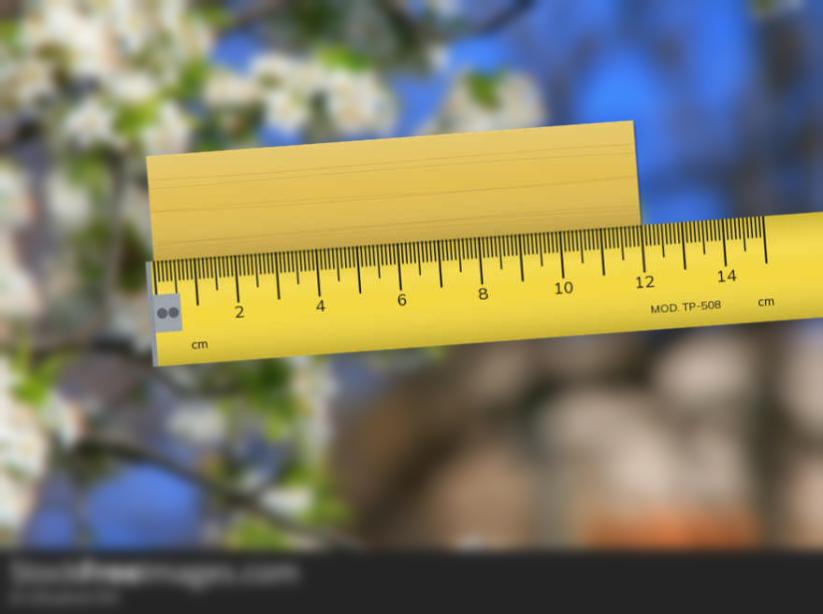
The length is 12 cm
